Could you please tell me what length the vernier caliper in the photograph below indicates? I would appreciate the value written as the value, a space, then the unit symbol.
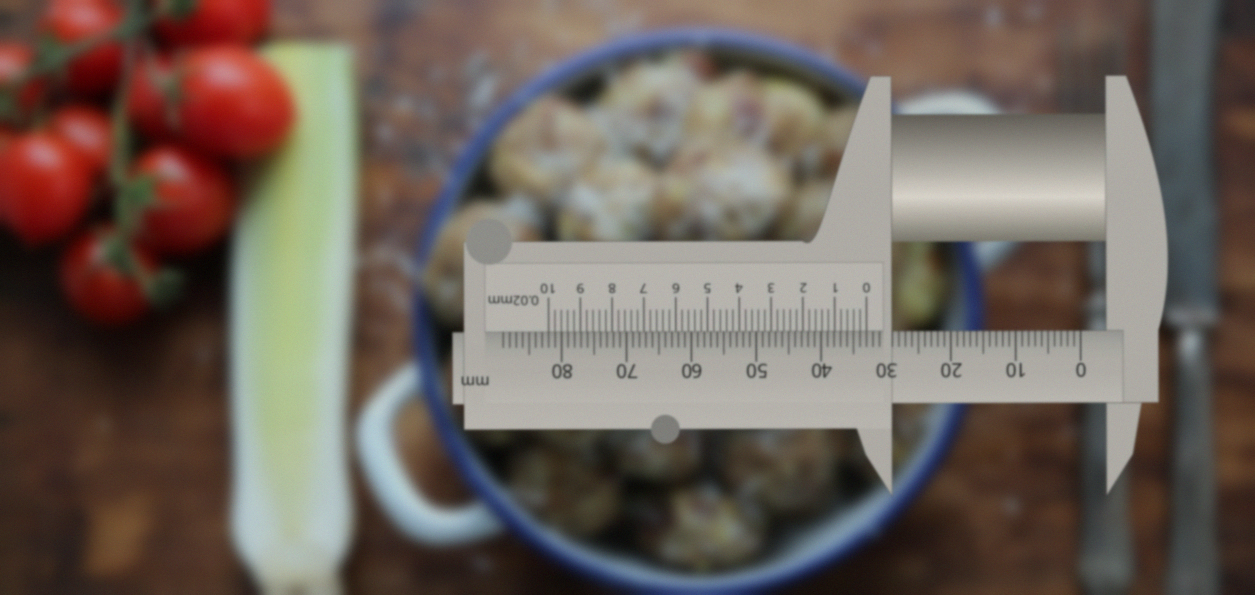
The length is 33.0 mm
